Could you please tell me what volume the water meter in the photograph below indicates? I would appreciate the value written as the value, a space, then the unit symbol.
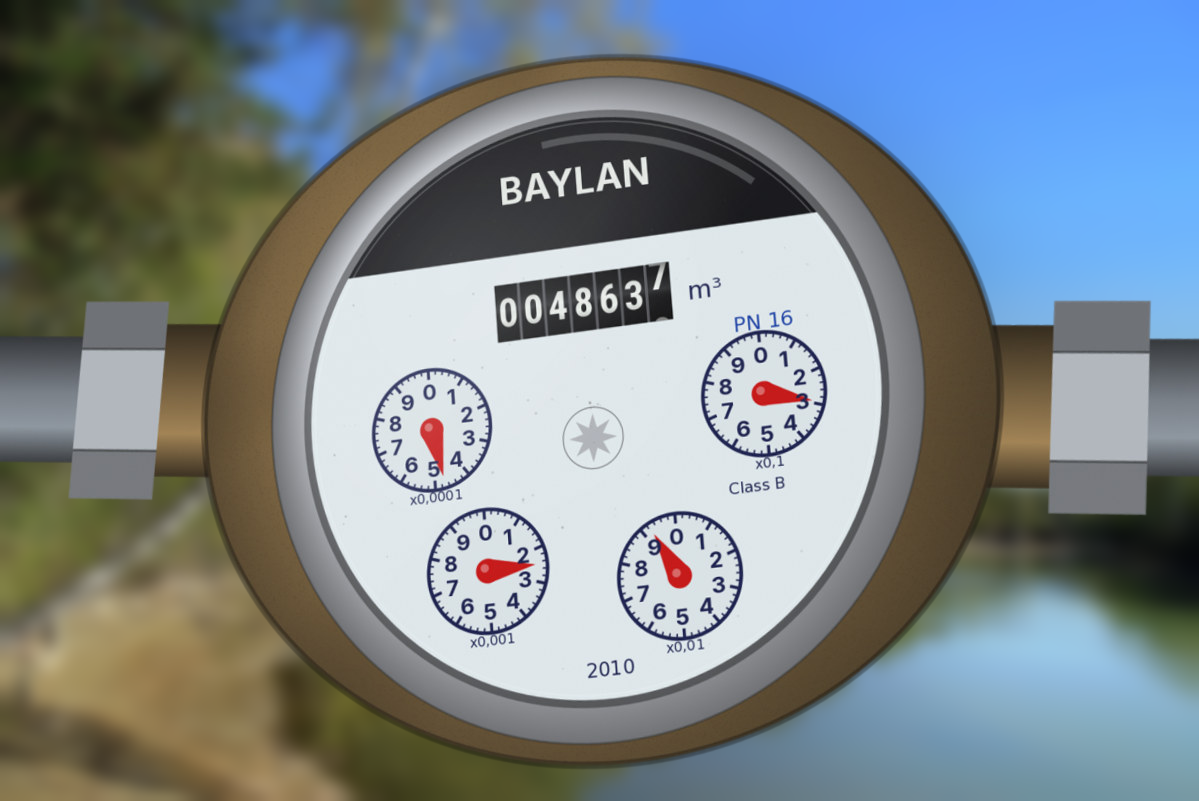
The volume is 48637.2924 m³
